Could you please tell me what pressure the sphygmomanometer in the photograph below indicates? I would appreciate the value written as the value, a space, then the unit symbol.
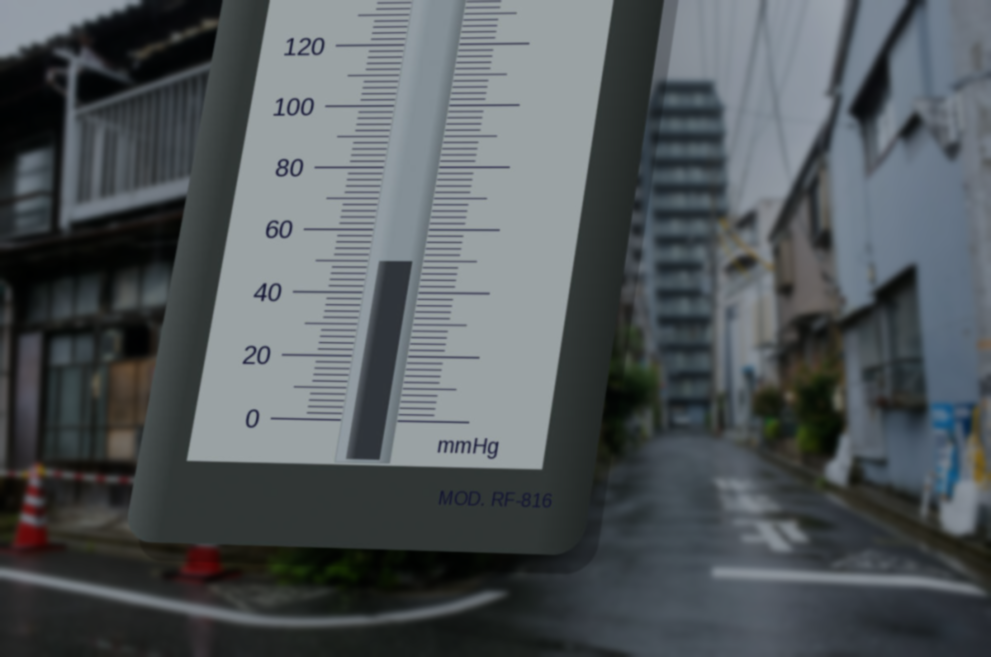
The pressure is 50 mmHg
